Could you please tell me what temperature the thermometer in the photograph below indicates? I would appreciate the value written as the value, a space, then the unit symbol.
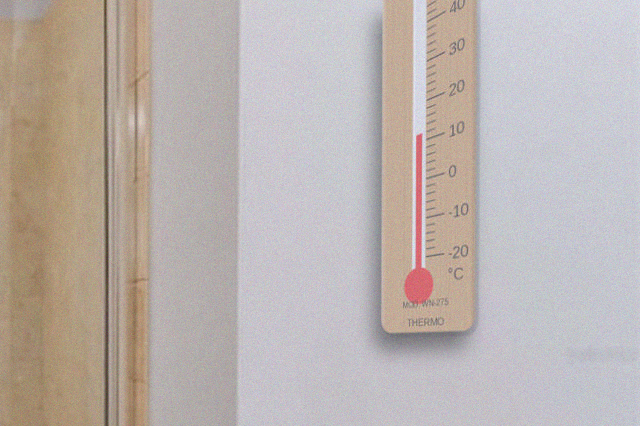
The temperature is 12 °C
